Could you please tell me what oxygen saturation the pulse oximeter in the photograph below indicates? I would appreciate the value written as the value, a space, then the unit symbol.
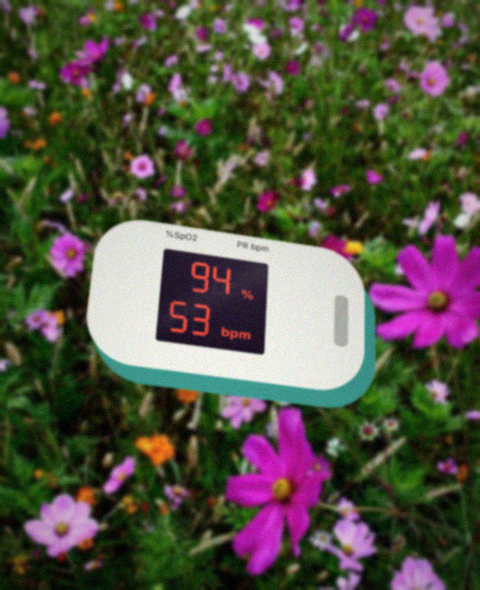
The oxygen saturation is 94 %
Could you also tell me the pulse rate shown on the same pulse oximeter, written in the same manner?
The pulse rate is 53 bpm
